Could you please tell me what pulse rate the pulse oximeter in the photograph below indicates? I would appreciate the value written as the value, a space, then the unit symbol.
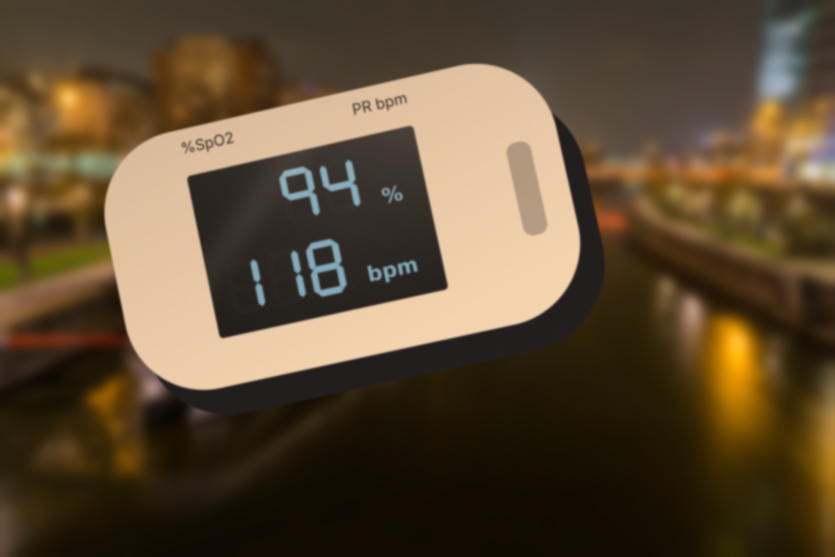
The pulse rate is 118 bpm
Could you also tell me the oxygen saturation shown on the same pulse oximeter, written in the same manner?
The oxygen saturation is 94 %
